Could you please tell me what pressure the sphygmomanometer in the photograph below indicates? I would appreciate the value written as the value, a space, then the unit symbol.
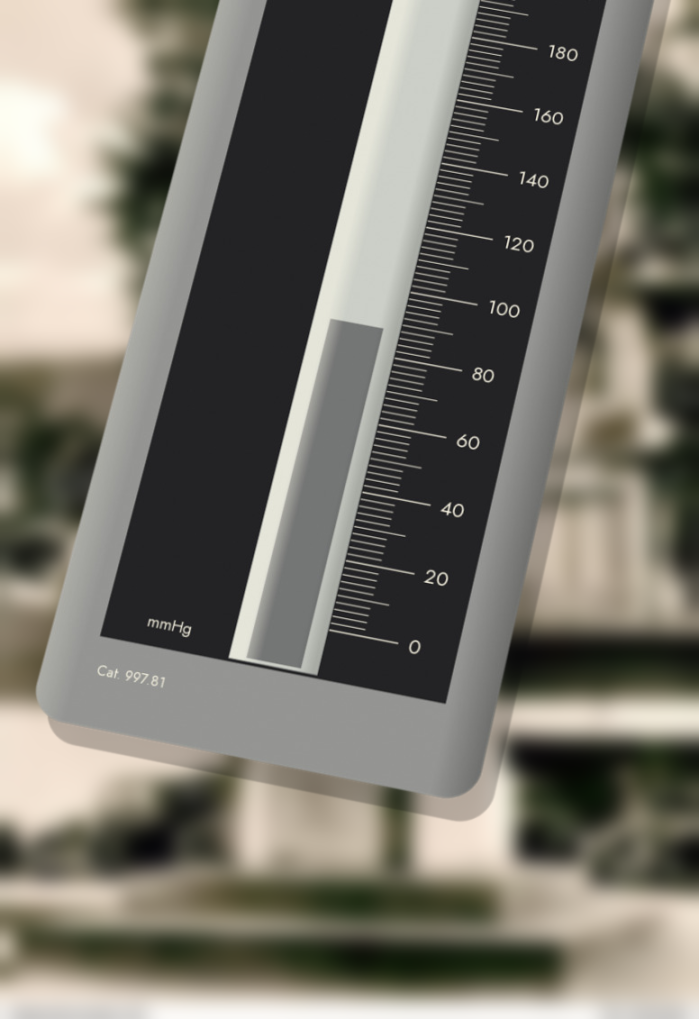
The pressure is 88 mmHg
